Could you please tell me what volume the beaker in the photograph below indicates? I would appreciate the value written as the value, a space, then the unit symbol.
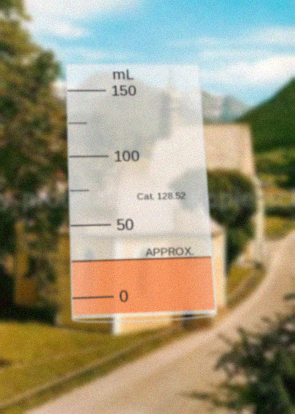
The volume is 25 mL
